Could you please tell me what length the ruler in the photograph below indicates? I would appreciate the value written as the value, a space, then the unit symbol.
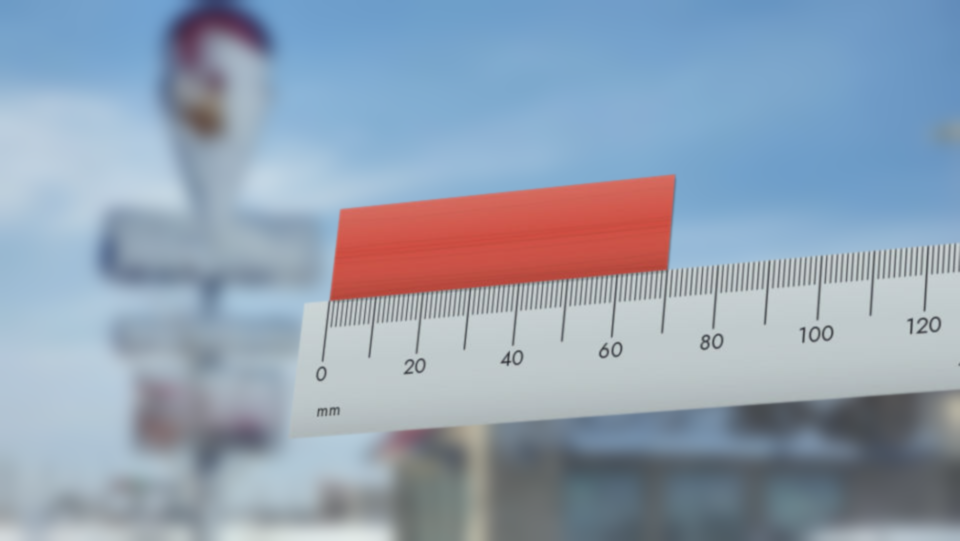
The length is 70 mm
